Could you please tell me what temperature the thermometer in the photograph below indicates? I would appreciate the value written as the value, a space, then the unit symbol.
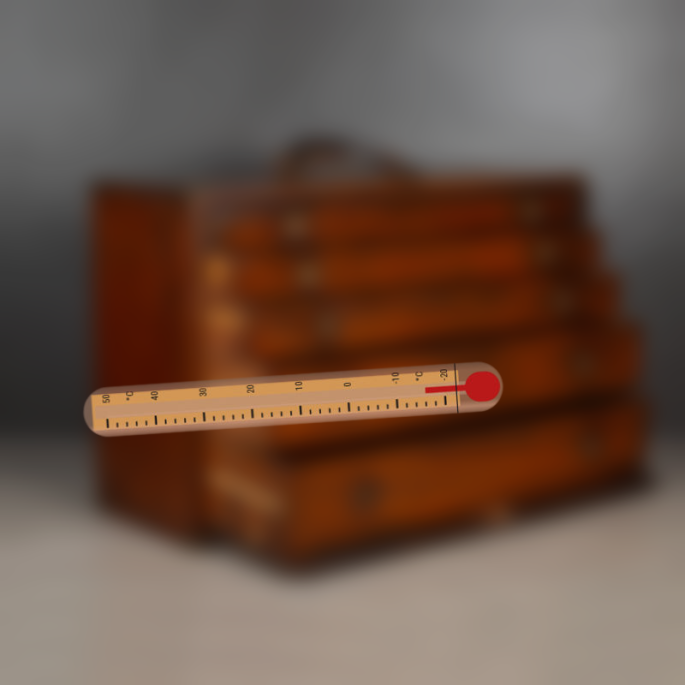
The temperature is -16 °C
